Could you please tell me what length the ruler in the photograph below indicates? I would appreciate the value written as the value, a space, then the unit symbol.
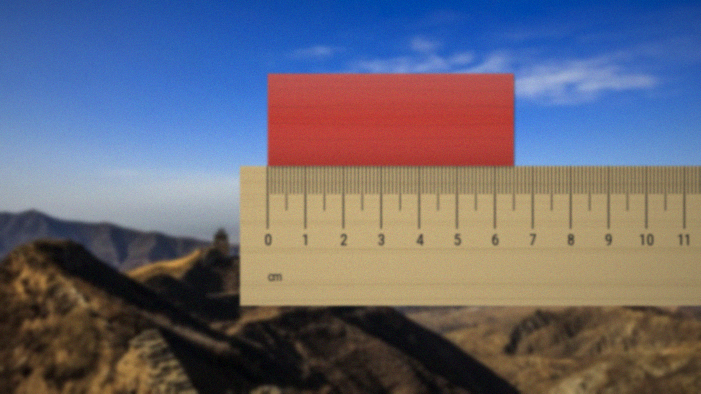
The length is 6.5 cm
